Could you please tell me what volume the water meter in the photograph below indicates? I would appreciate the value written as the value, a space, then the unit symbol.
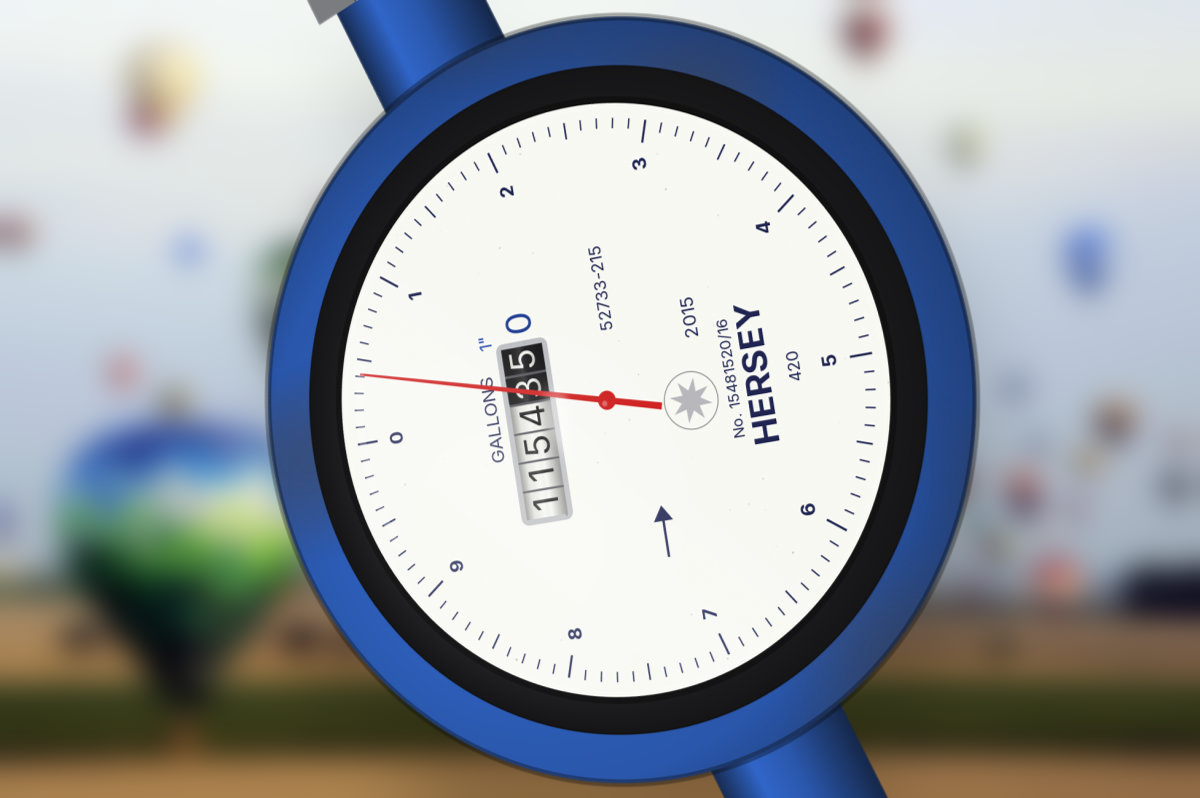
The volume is 1154350.4 gal
